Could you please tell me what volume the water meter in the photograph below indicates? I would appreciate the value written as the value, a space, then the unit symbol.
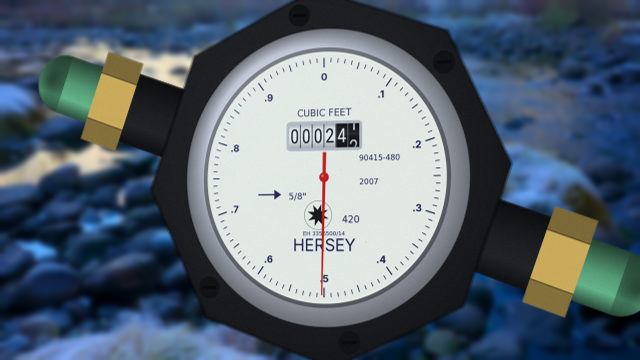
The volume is 241.50 ft³
